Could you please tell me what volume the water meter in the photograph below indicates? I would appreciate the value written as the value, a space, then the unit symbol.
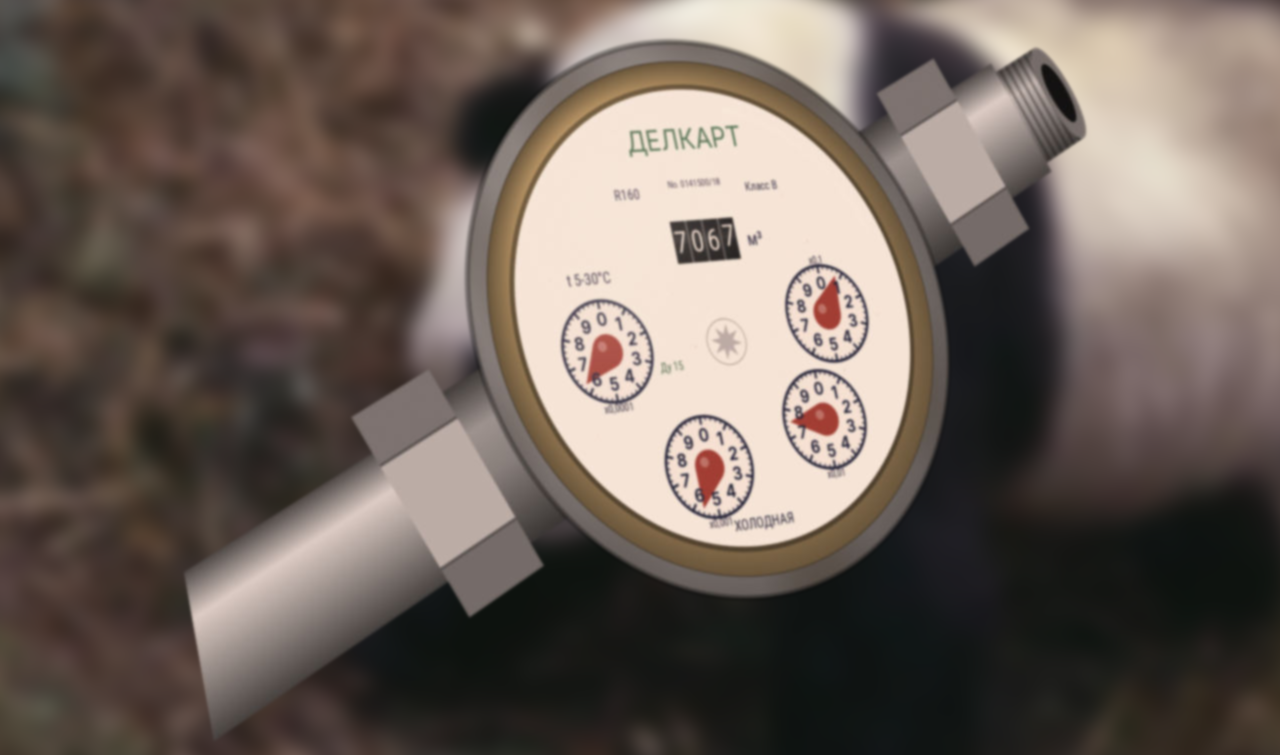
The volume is 7067.0756 m³
